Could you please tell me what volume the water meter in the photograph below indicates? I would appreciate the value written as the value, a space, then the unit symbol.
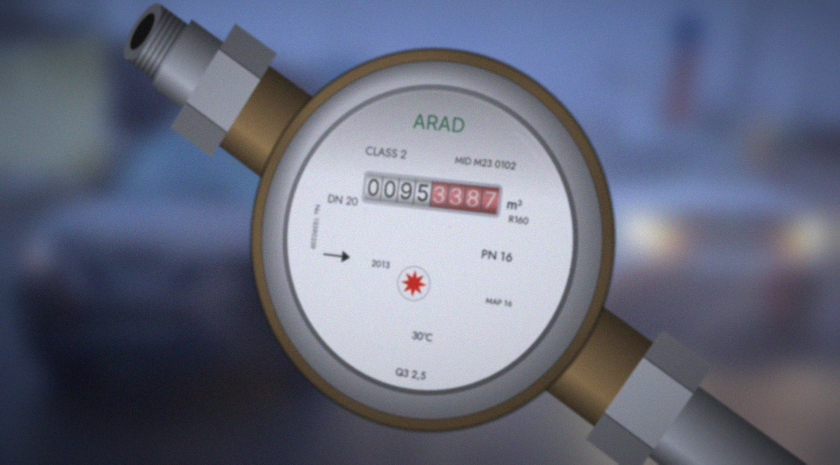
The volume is 95.3387 m³
